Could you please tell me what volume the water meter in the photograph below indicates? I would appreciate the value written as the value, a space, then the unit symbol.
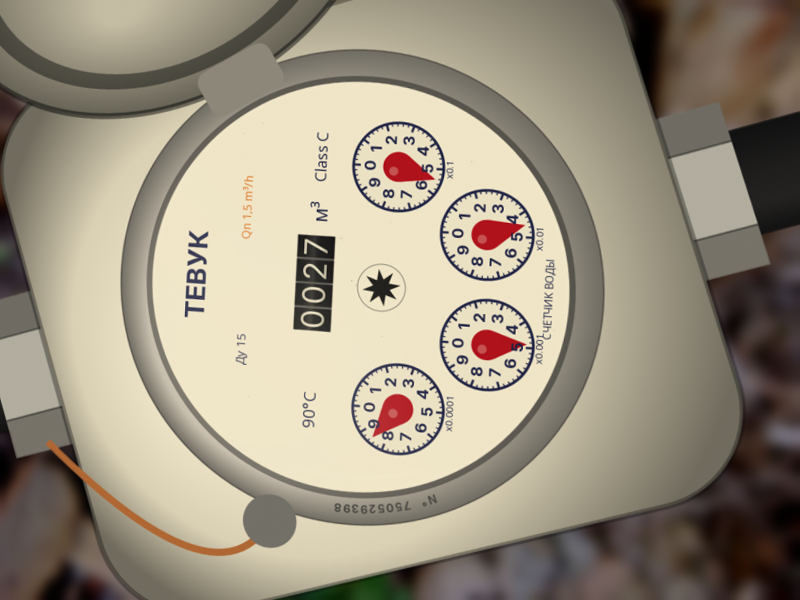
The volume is 27.5448 m³
